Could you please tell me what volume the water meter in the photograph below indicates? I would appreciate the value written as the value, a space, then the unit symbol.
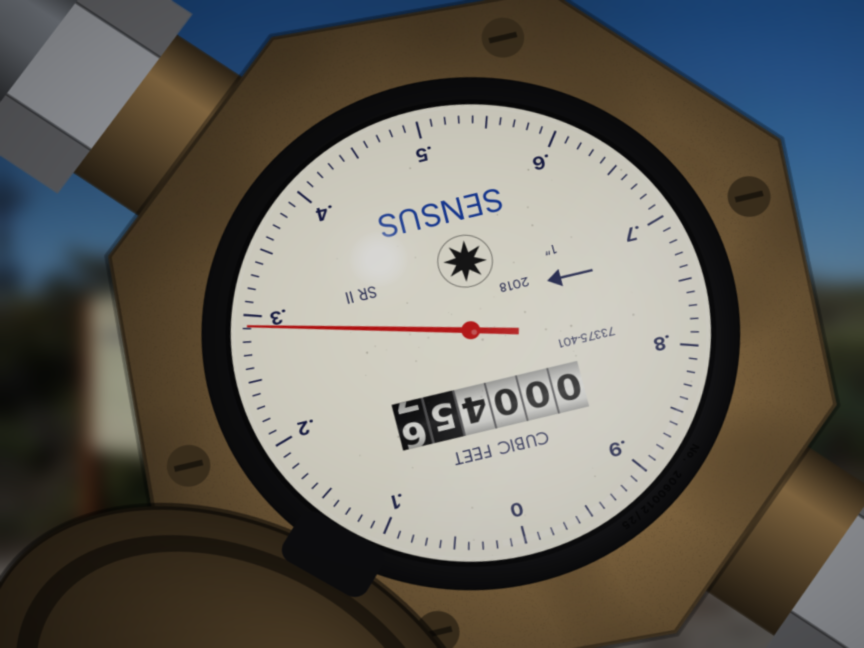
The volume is 456.29 ft³
